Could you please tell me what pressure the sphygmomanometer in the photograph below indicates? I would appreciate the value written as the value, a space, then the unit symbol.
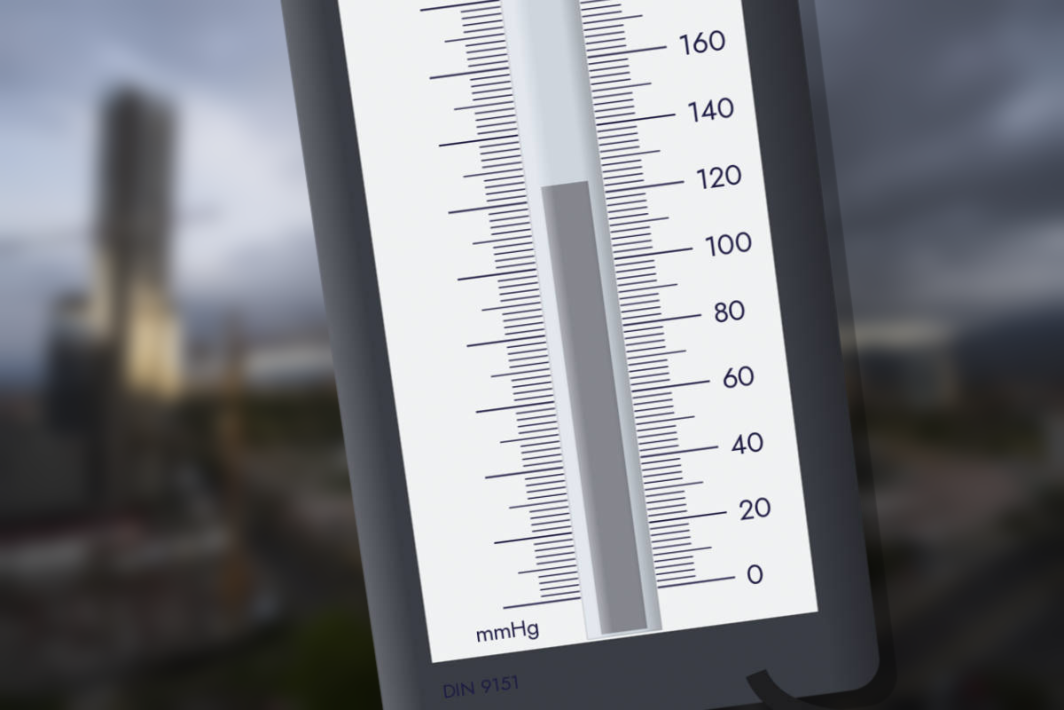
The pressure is 124 mmHg
